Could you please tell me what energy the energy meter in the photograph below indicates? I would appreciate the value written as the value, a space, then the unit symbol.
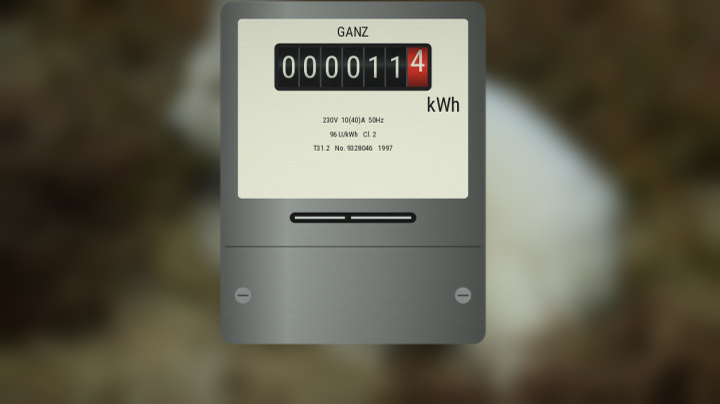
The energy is 11.4 kWh
